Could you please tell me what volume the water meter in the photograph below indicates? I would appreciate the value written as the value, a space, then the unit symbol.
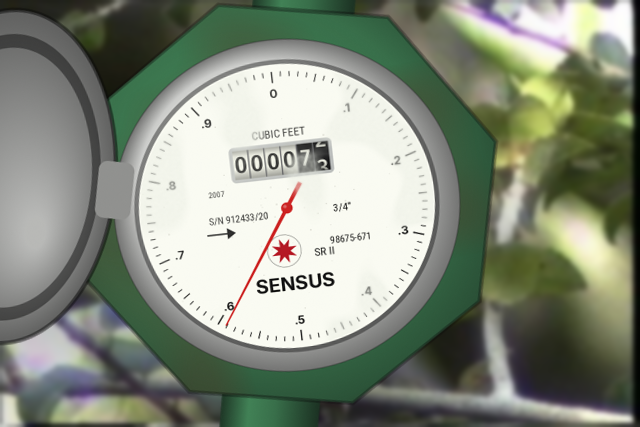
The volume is 72.59 ft³
